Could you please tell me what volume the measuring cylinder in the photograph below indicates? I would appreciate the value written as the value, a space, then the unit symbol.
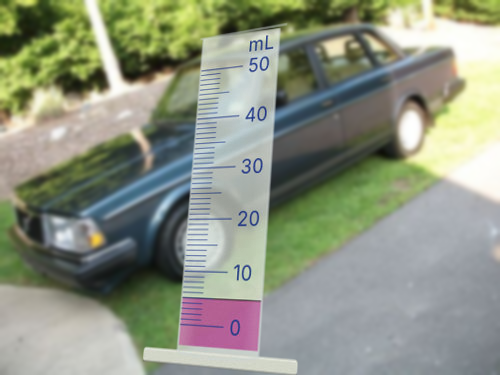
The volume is 5 mL
